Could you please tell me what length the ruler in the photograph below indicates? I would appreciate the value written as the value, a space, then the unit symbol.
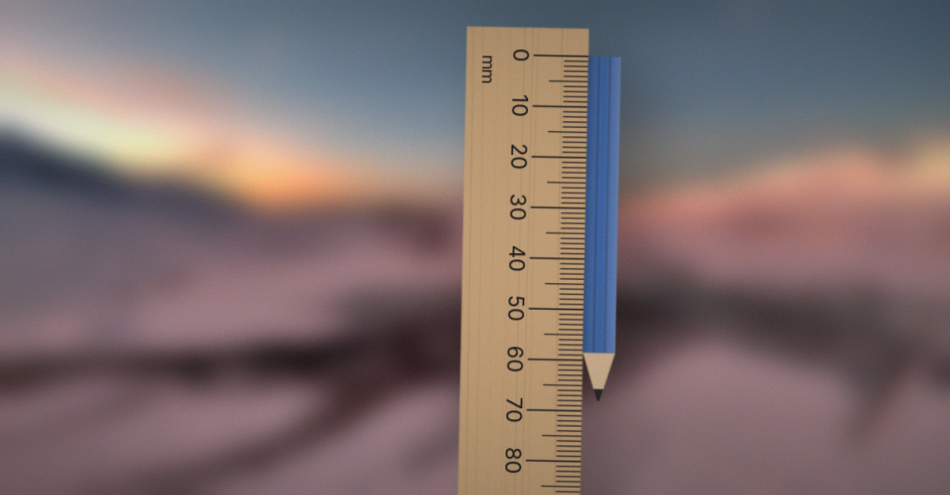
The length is 68 mm
